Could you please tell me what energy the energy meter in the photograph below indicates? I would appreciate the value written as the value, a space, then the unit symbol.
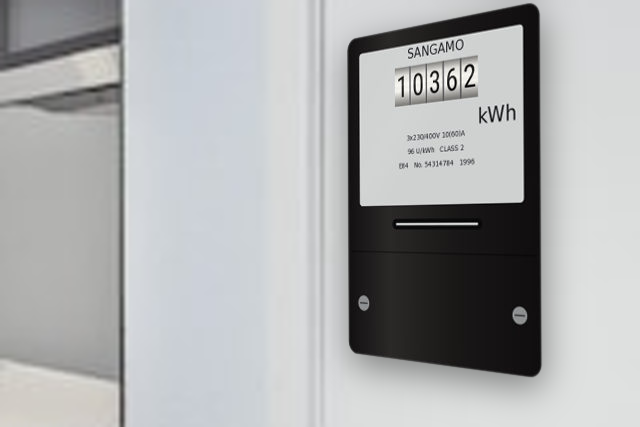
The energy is 10362 kWh
